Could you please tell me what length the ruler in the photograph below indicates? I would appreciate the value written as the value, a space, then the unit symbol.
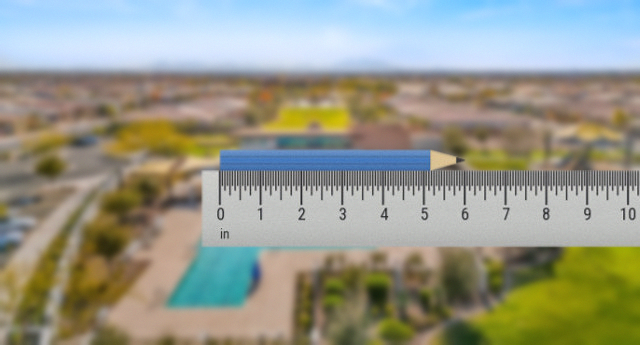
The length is 6 in
